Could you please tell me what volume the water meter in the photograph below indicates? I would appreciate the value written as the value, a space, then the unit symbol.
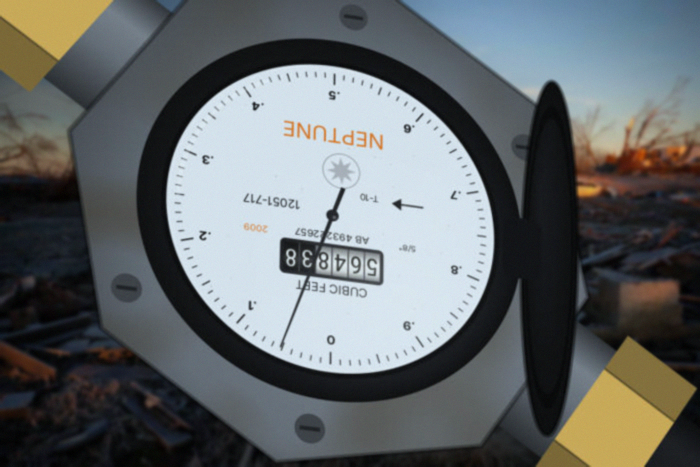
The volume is 564838.05 ft³
